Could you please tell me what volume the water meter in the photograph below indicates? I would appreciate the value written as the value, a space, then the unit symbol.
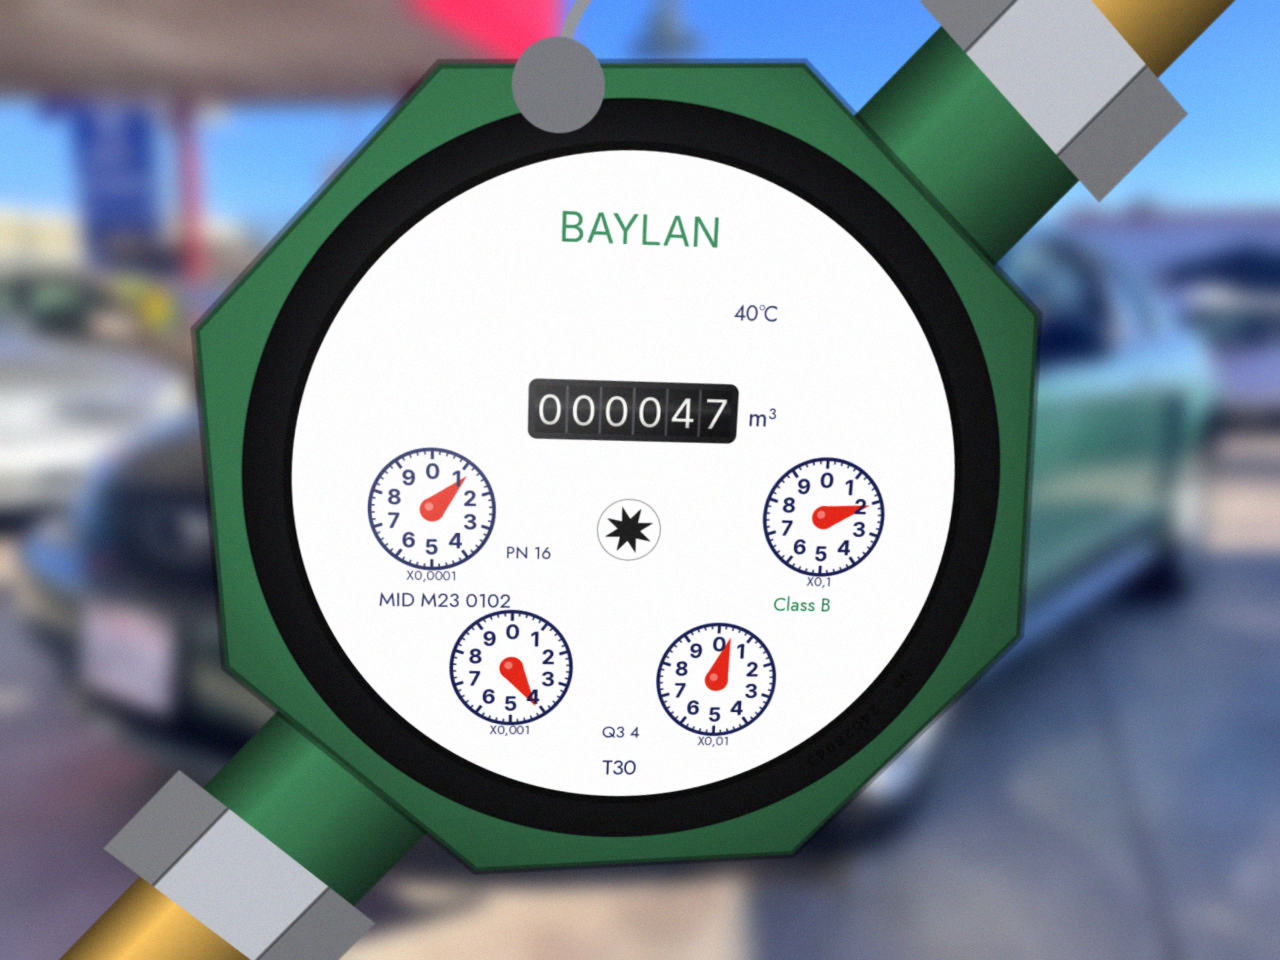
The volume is 47.2041 m³
